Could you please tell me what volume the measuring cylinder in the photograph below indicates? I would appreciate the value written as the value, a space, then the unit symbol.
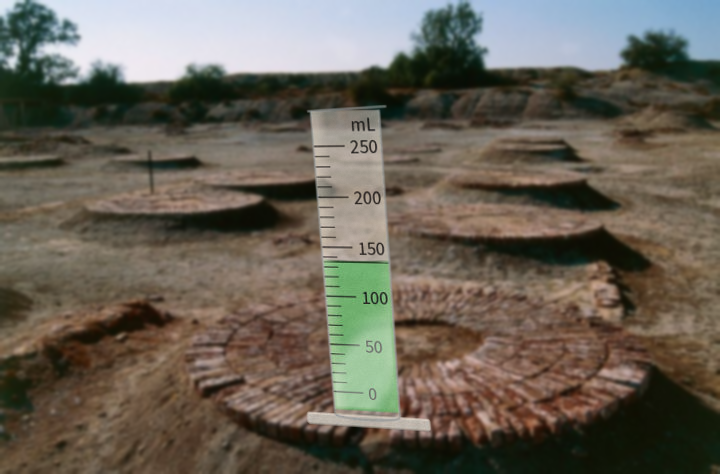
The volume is 135 mL
